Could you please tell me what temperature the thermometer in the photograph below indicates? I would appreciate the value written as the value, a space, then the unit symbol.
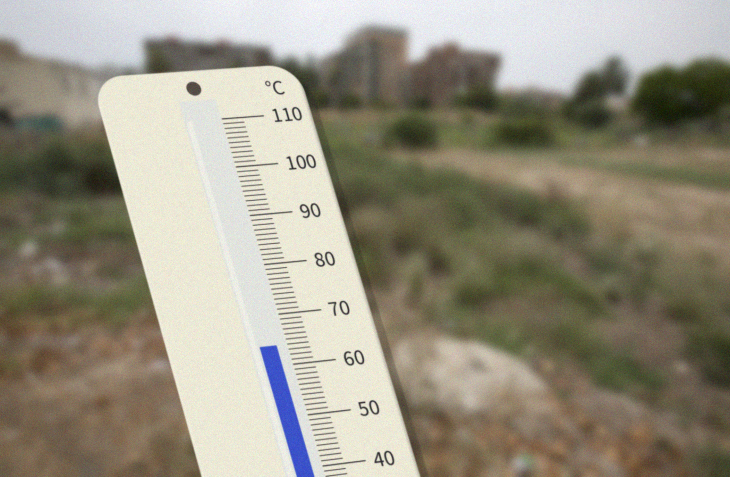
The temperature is 64 °C
